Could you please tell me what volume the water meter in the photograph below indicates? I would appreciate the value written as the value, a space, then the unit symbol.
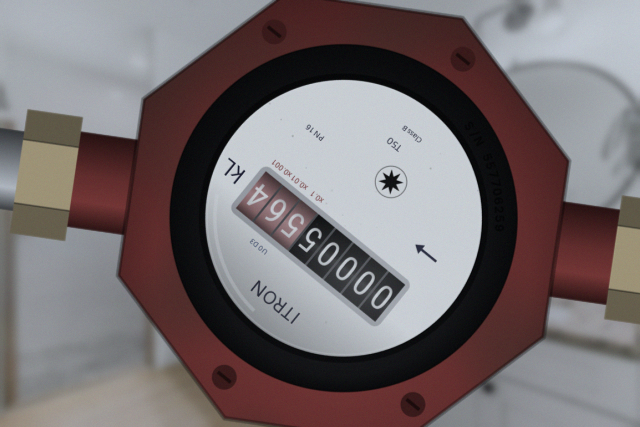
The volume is 5.564 kL
